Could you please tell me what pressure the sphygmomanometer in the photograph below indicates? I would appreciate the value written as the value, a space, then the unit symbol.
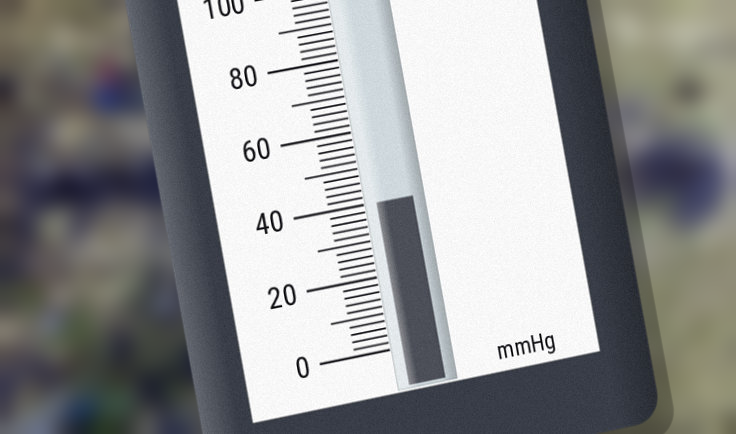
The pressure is 40 mmHg
